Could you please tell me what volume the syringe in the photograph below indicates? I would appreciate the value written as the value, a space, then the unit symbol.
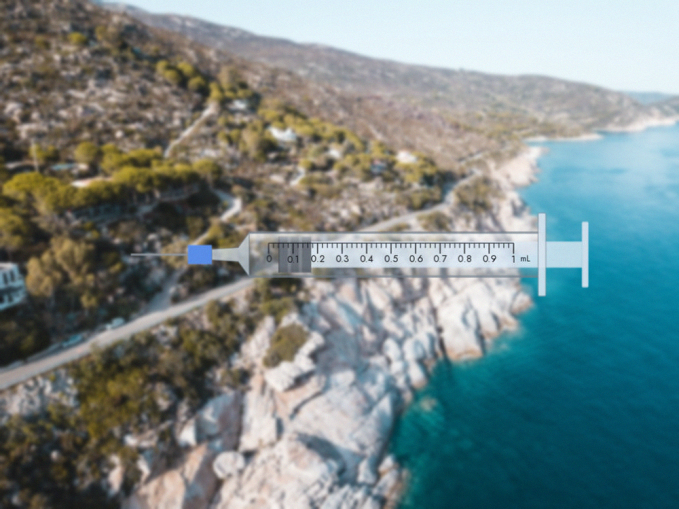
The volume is 0.04 mL
